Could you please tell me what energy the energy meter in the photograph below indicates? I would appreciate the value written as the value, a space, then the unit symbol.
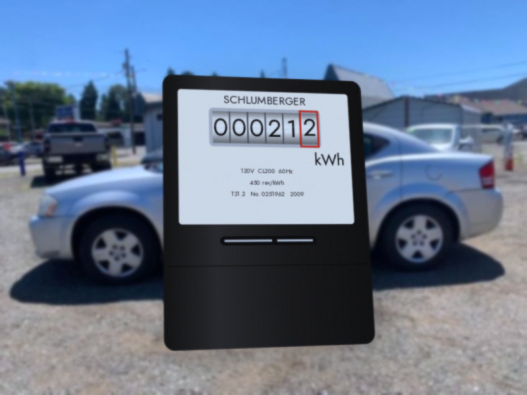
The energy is 21.2 kWh
